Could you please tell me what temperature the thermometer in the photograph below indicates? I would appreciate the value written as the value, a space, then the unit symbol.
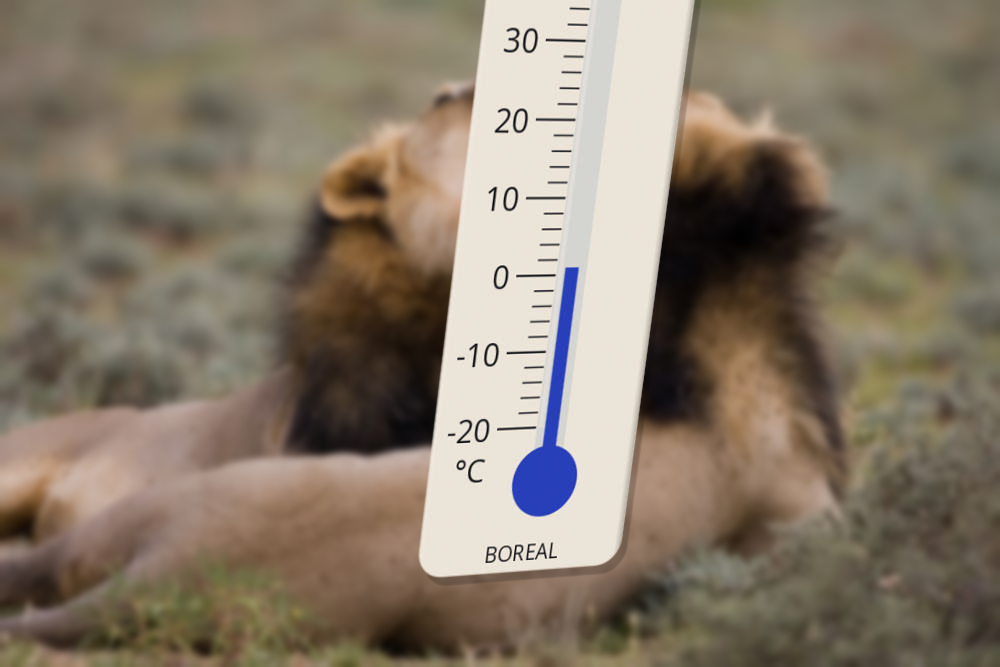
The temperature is 1 °C
